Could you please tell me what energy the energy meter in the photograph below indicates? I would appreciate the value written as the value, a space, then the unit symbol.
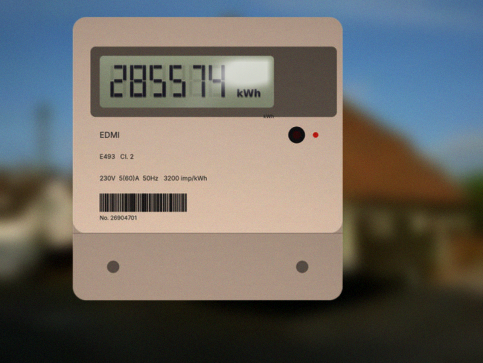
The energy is 285574 kWh
